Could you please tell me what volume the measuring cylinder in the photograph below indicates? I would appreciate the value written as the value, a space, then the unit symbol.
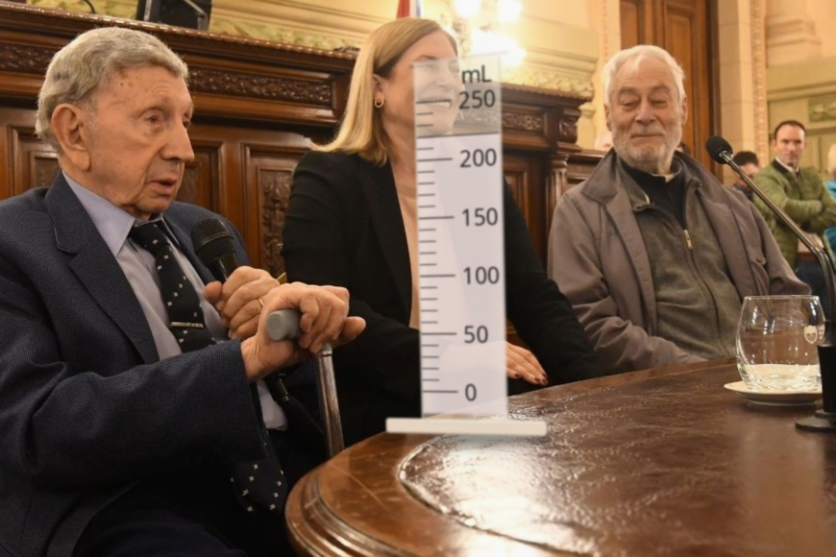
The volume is 220 mL
